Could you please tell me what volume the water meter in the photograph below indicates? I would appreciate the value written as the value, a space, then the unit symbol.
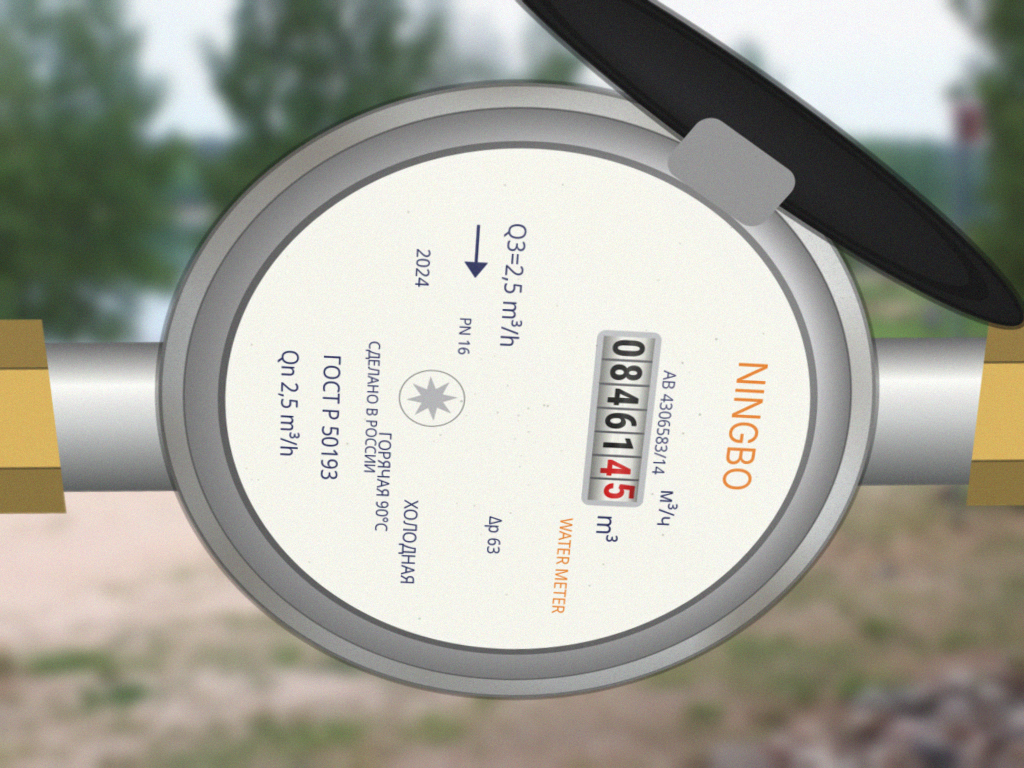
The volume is 8461.45 m³
